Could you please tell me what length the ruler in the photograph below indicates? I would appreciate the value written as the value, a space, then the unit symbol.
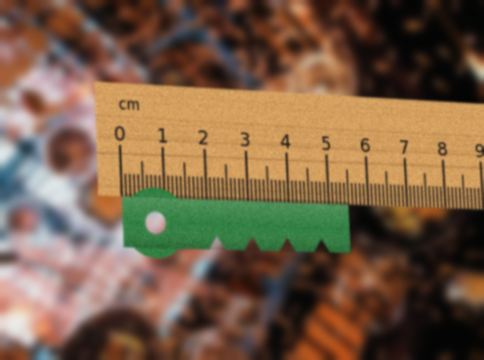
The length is 5.5 cm
